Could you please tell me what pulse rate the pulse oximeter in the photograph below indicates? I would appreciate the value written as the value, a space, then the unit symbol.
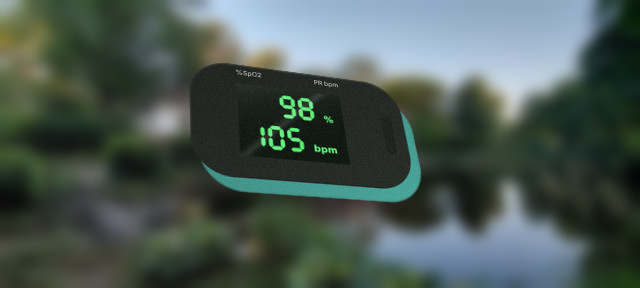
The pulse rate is 105 bpm
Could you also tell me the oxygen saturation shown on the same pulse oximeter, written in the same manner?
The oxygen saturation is 98 %
